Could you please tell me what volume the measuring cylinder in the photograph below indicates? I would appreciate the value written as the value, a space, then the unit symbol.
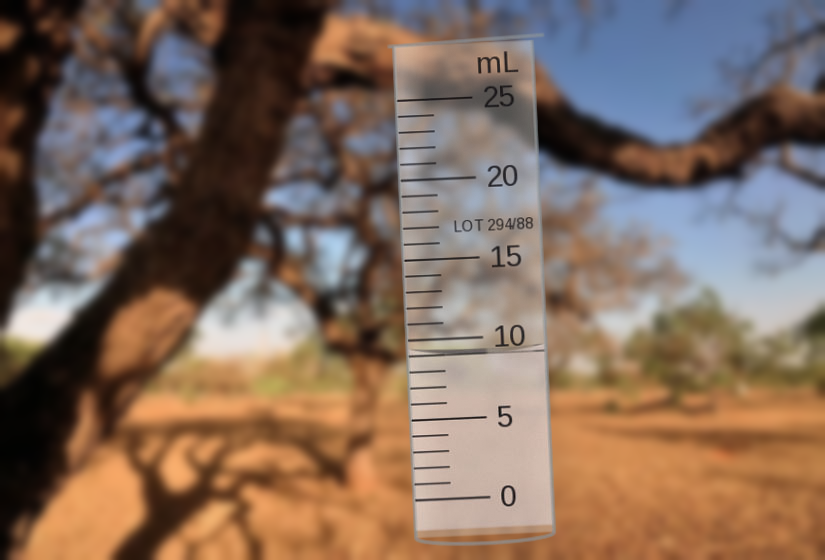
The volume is 9 mL
